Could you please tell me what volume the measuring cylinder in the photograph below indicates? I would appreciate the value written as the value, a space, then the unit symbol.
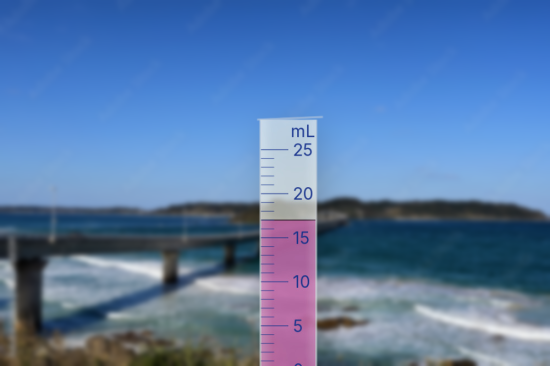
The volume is 17 mL
